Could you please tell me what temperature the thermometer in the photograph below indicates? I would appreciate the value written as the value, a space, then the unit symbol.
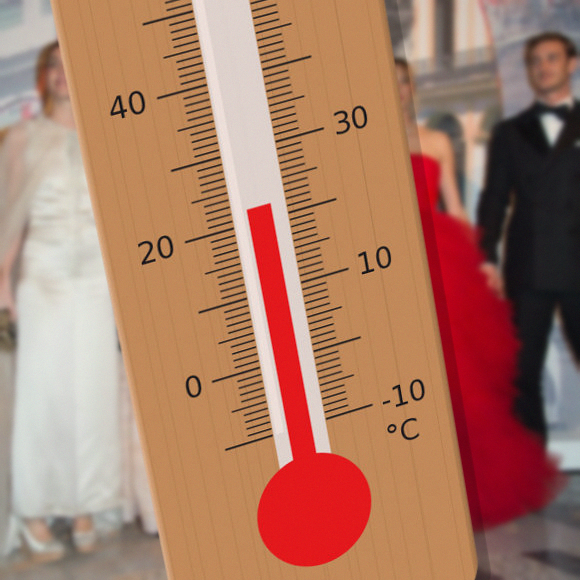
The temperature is 22 °C
